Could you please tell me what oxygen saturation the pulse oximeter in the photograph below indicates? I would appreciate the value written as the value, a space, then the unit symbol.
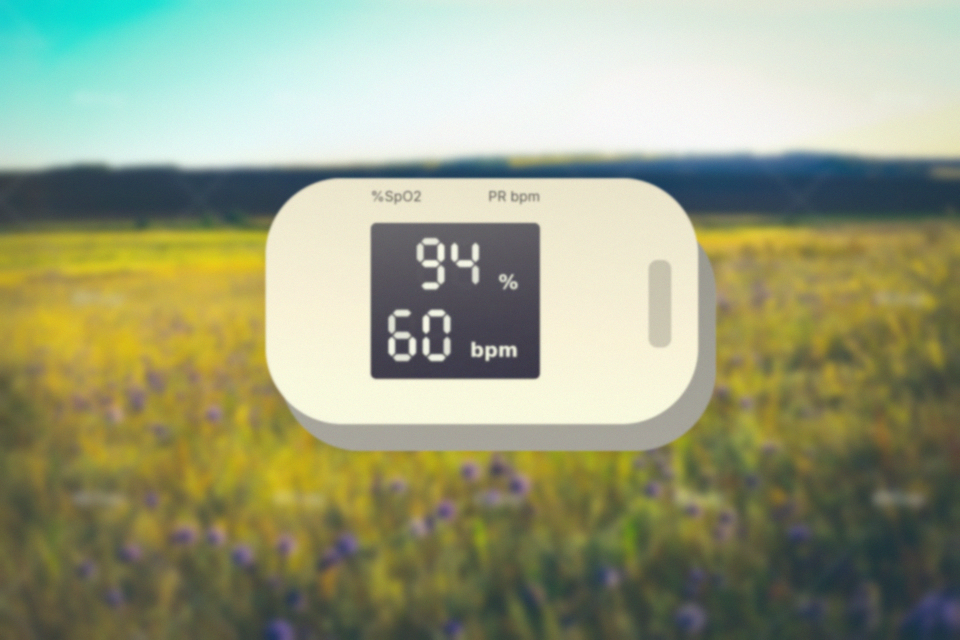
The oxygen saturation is 94 %
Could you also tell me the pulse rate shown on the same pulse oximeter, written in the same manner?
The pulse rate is 60 bpm
